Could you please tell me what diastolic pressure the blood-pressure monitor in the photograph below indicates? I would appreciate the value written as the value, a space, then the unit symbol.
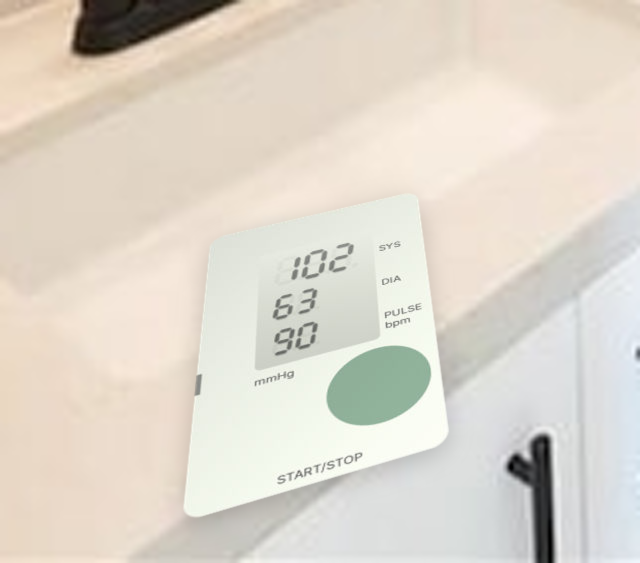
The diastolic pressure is 63 mmHg
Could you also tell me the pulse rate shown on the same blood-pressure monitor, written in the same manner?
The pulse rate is 90 bpm
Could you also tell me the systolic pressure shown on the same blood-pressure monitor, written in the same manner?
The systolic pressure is 102 mmHg
